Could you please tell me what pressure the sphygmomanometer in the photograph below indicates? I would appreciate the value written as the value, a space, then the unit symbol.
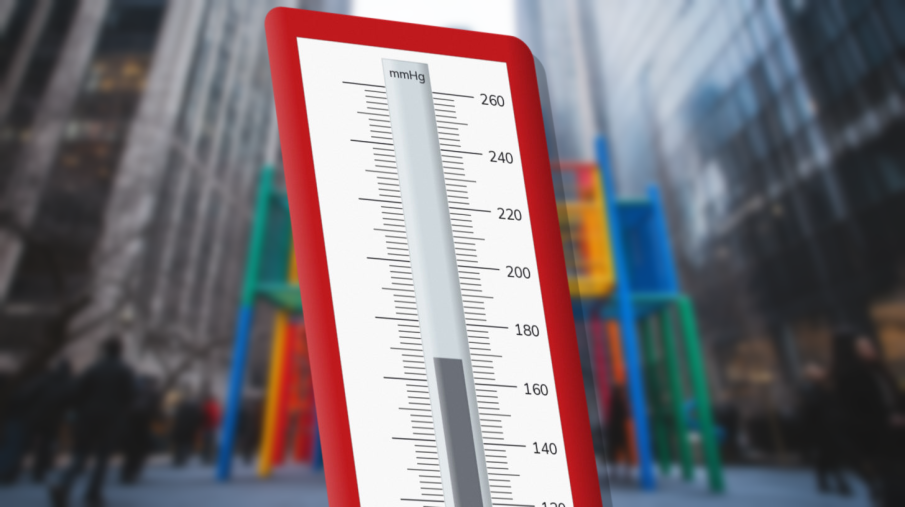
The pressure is 168 mmHg
